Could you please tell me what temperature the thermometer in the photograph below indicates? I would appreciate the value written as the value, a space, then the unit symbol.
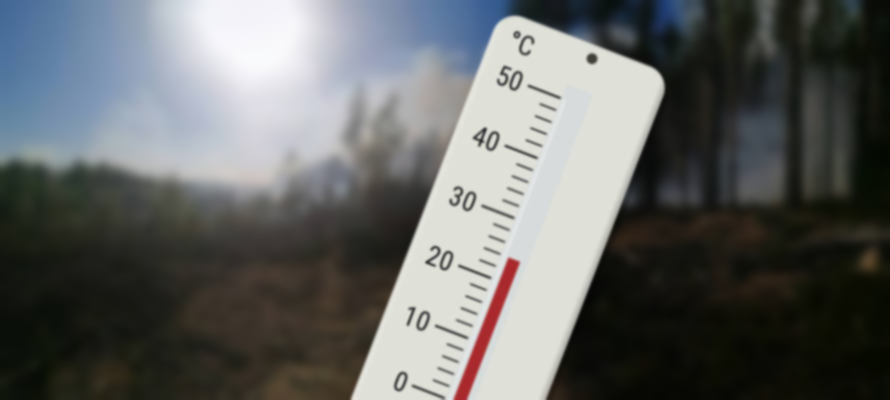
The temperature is 24 °C
